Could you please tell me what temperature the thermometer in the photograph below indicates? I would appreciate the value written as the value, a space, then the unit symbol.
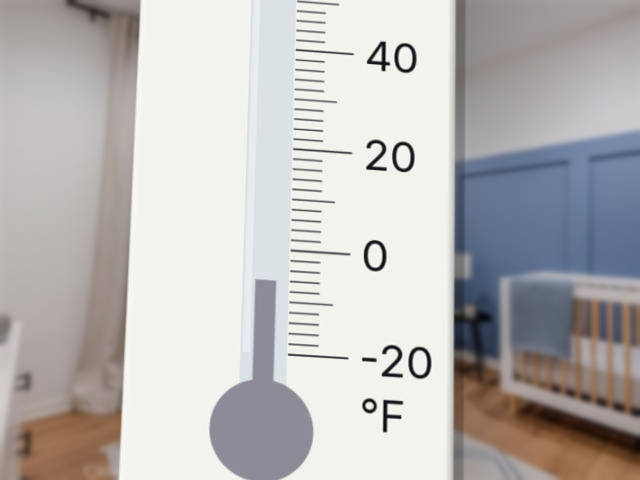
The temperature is -6 °F
